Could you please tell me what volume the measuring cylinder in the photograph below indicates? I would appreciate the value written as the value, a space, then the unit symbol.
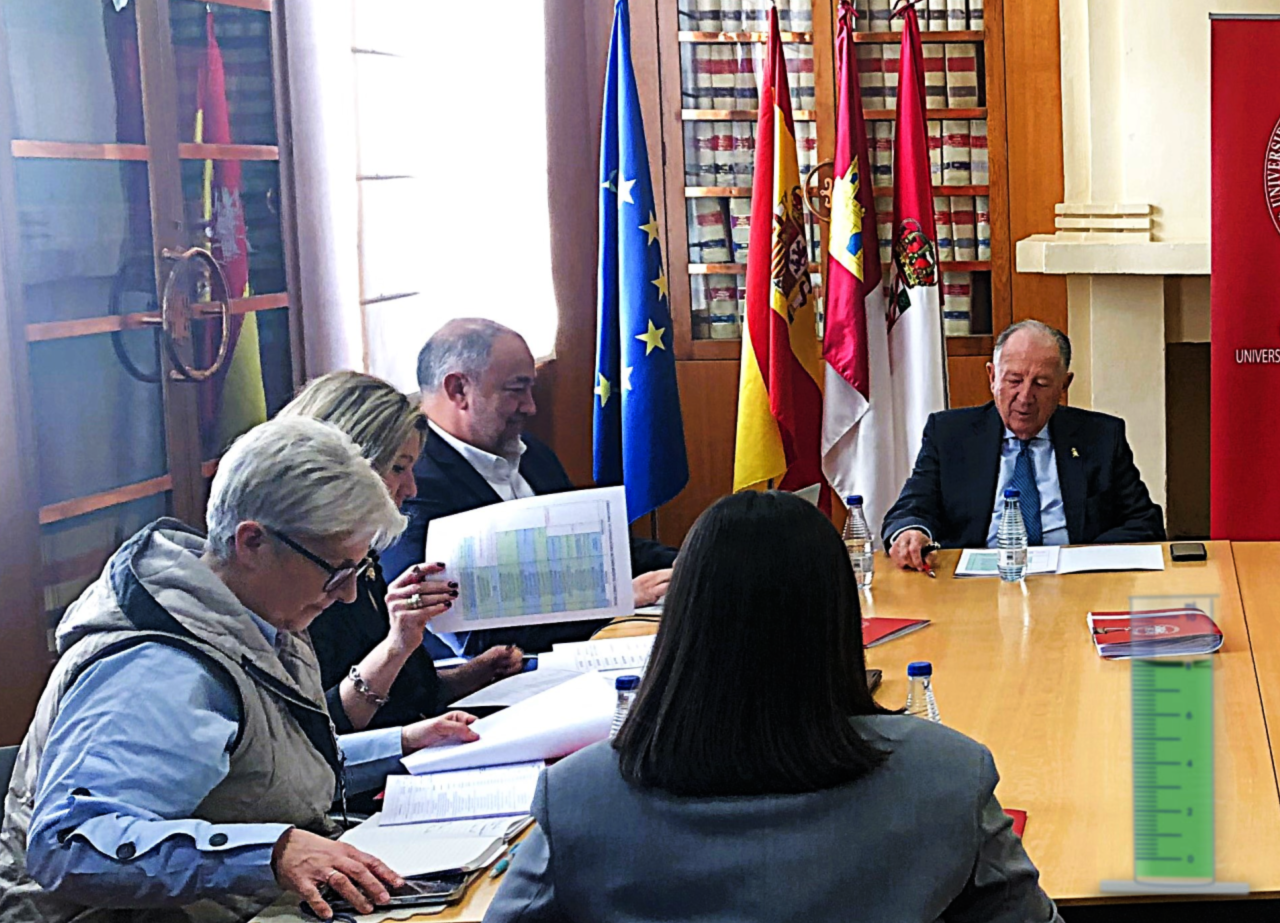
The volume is 8 mL
